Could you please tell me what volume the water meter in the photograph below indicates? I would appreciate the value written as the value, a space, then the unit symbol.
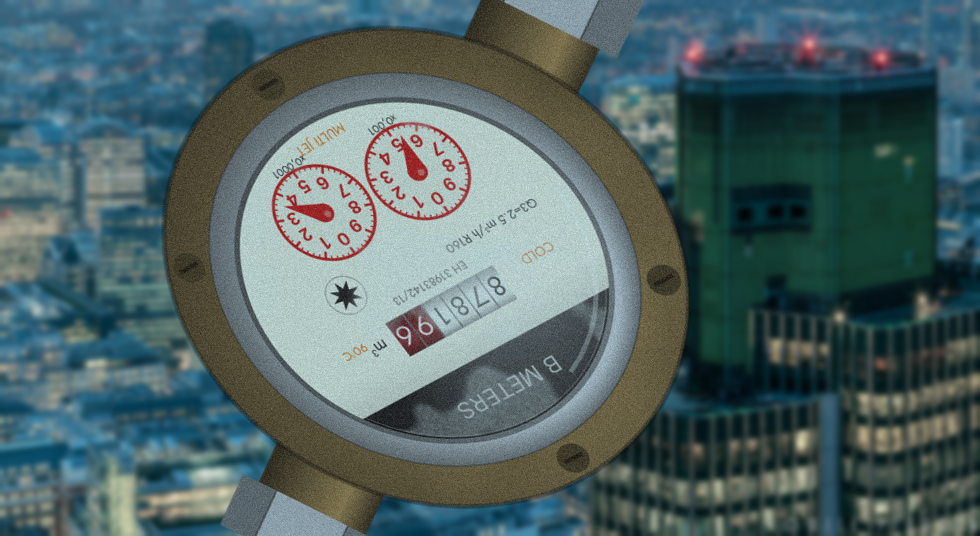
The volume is 8781.9653 m³
